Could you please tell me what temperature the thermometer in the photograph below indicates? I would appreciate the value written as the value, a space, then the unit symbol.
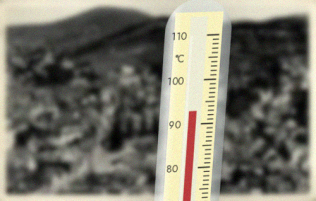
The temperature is 93 °C
